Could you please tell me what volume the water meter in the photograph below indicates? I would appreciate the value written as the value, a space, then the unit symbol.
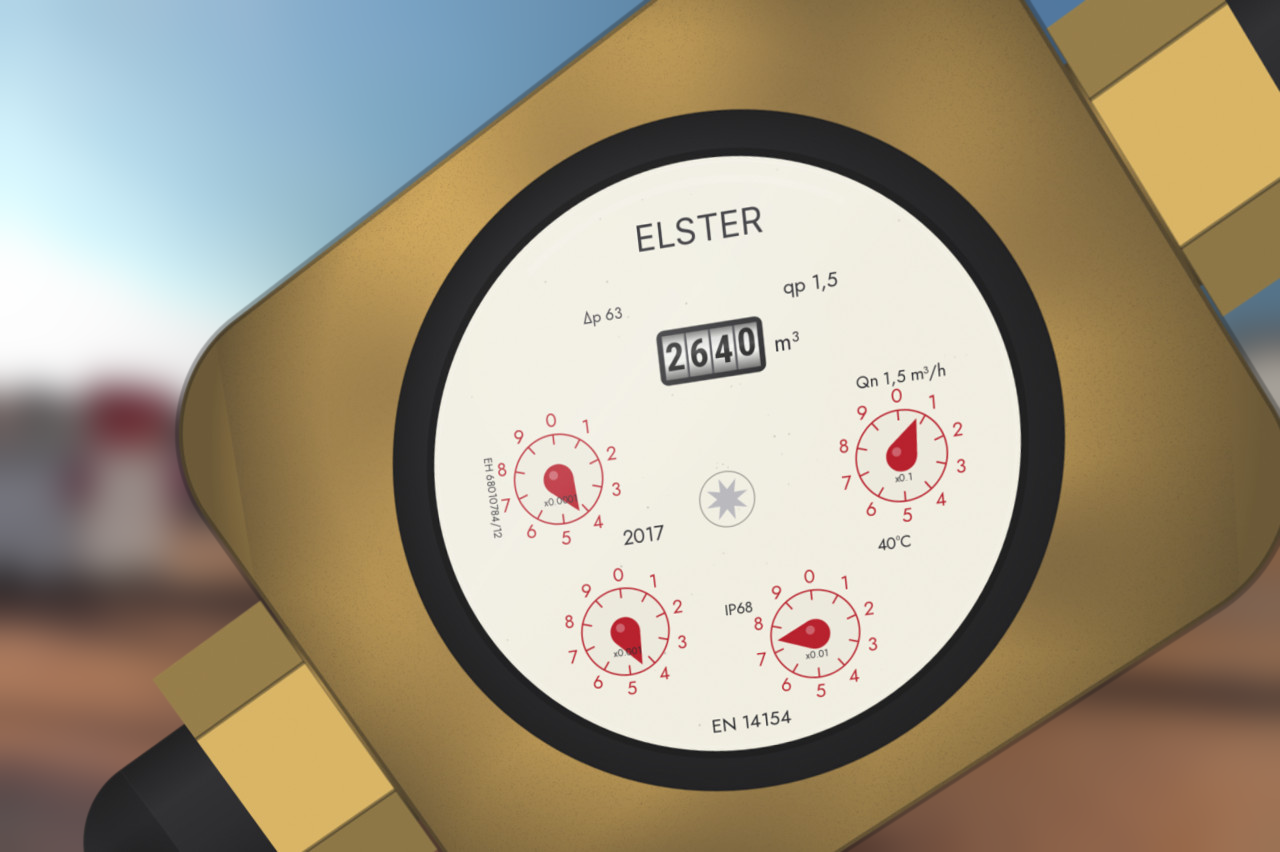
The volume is 2640.0744 m³
